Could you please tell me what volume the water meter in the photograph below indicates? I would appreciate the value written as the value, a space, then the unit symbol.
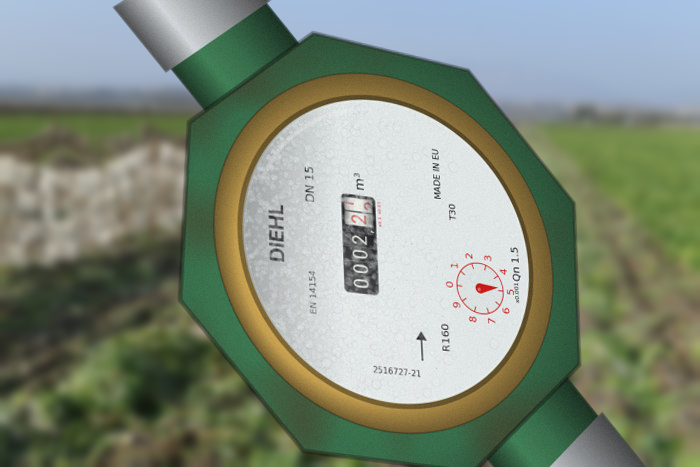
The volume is 2.214 m³
